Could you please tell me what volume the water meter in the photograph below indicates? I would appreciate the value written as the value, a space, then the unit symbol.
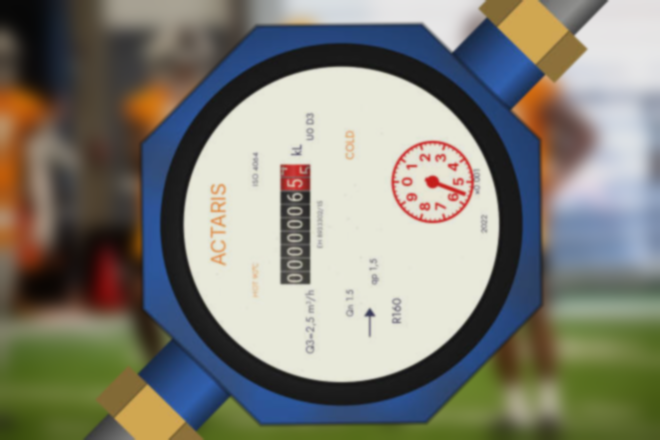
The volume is 6.545 kL
